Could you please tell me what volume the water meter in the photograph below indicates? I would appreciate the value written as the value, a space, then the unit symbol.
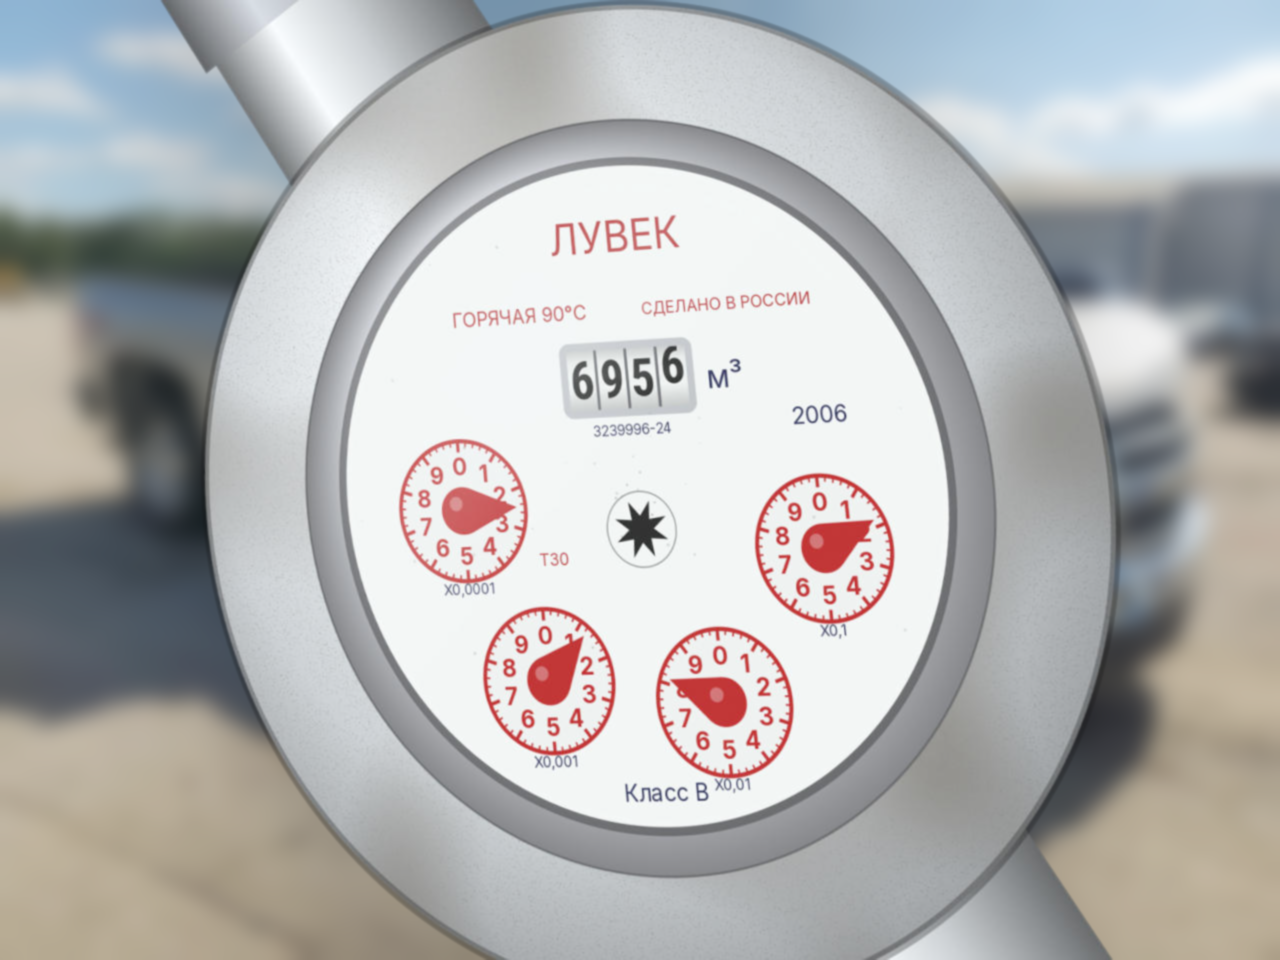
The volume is 6956.1812 m³
